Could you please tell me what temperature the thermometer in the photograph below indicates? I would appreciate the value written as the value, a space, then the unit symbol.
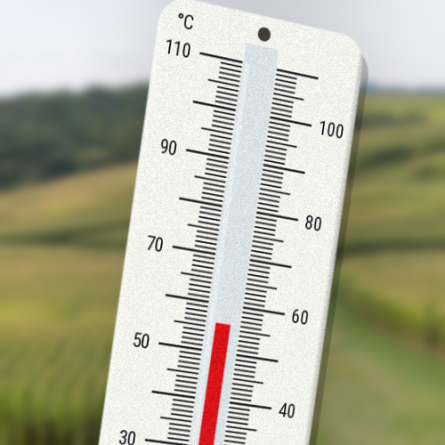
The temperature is 56 °C
